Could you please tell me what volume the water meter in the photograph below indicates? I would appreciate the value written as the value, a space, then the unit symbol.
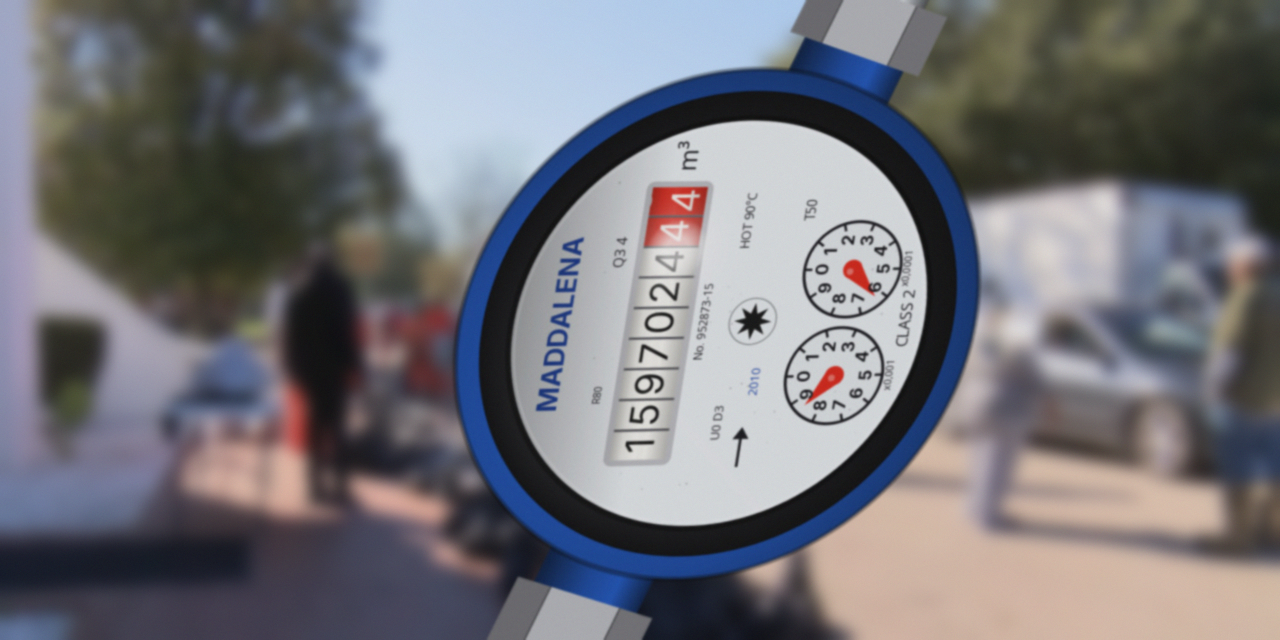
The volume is 1597024.4386 m³
